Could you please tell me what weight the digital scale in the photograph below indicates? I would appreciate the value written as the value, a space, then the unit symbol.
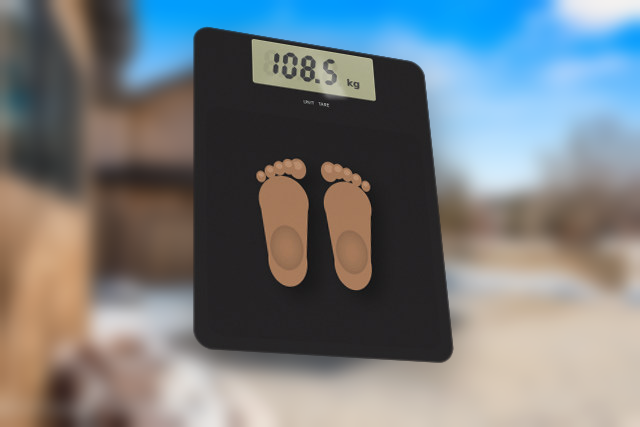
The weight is 108.5 kg
